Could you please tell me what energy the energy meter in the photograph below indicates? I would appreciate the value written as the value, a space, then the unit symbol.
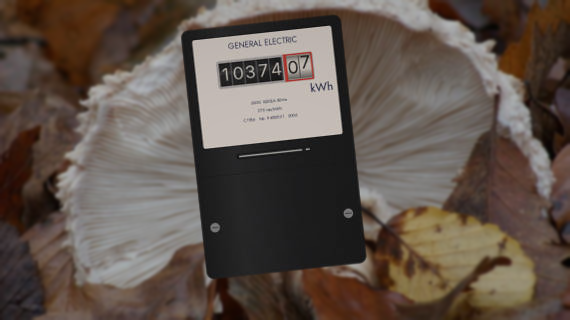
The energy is 10374.07 kWh
